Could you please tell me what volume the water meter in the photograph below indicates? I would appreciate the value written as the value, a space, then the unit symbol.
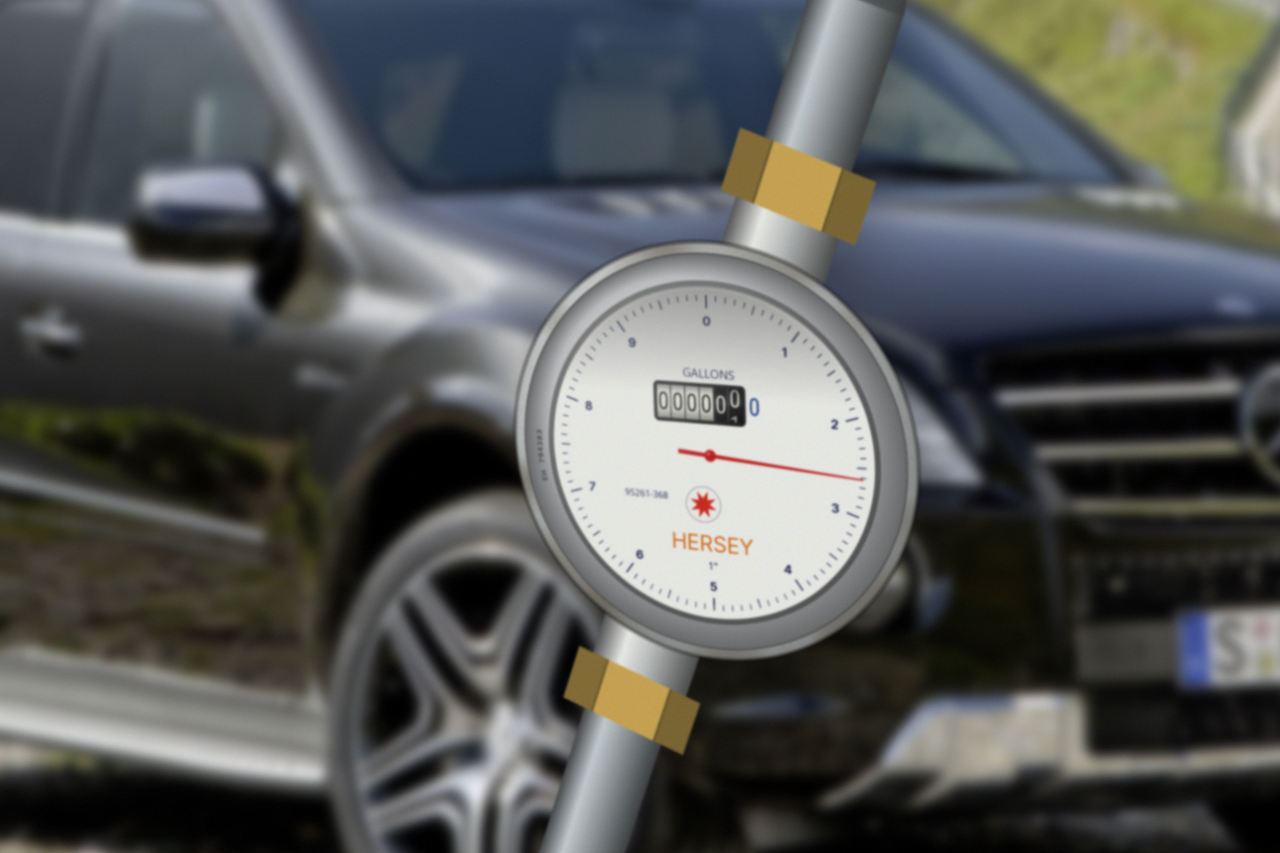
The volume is 2.6 gal
